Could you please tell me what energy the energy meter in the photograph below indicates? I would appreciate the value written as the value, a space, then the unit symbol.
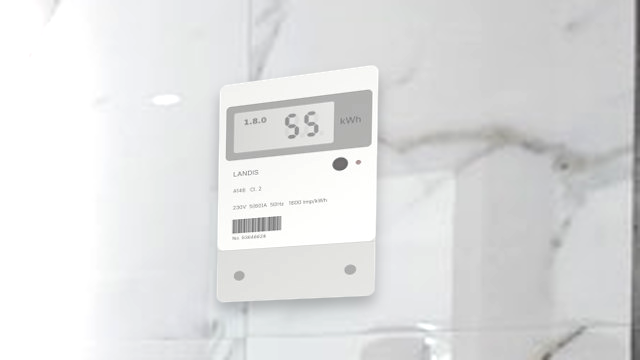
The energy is 55 kWh
